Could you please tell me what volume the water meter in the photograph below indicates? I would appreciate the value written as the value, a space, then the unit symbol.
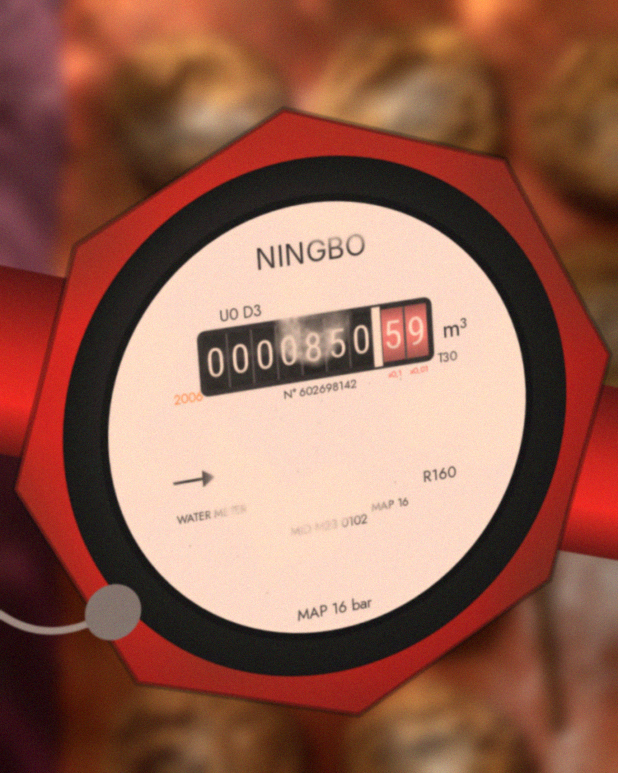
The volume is 850.59 m³
